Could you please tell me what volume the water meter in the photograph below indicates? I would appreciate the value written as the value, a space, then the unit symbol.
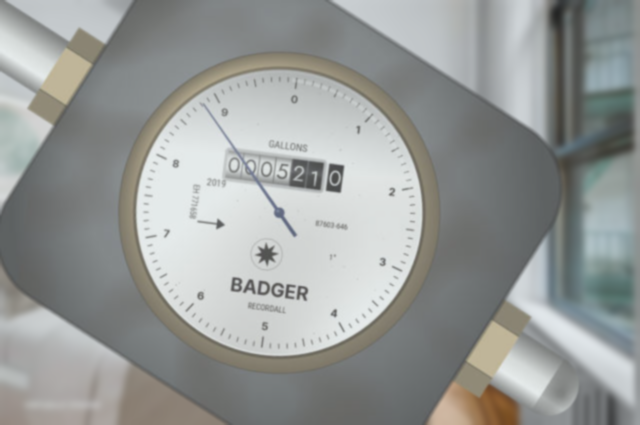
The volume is 5208.8 gal
